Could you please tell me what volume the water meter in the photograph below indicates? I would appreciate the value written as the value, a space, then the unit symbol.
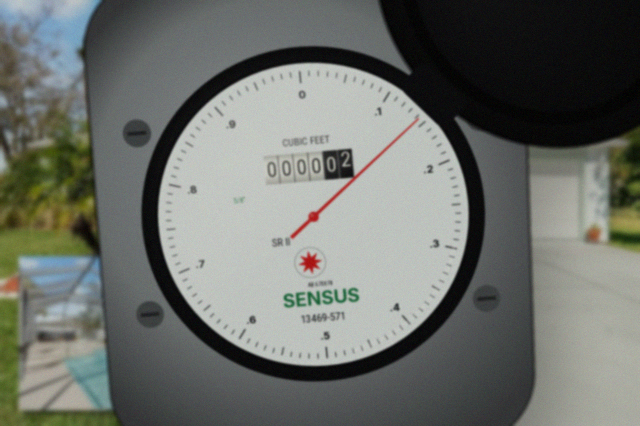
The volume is 2.14 ft³
